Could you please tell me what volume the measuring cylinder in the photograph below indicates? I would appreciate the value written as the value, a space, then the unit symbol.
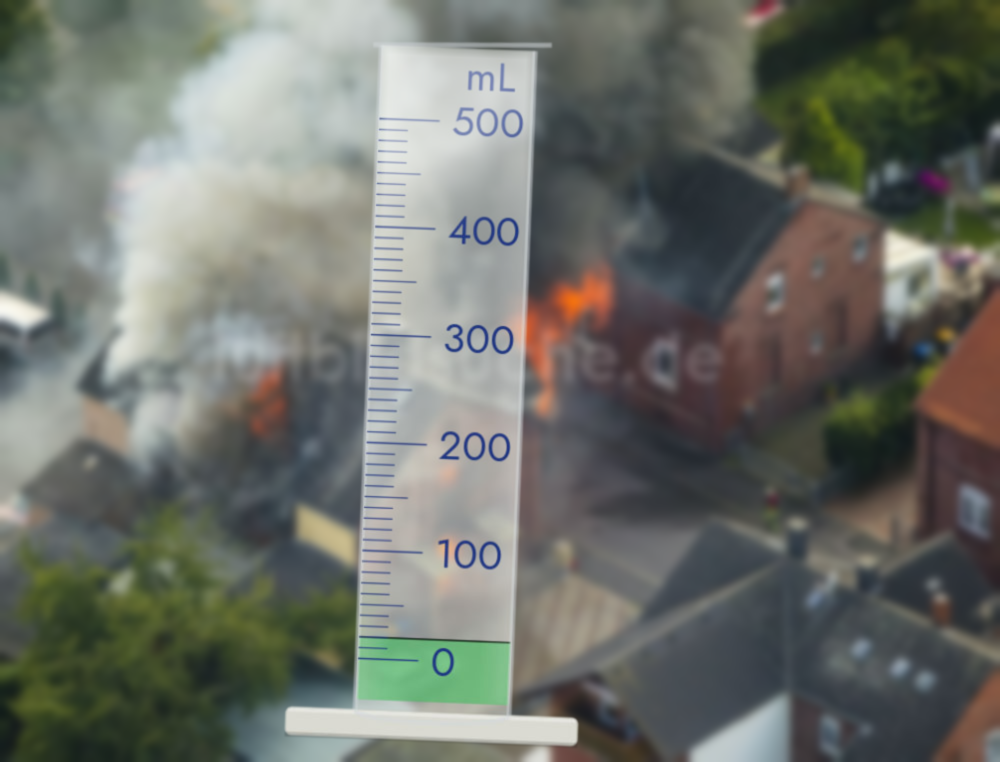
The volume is 20 mL
